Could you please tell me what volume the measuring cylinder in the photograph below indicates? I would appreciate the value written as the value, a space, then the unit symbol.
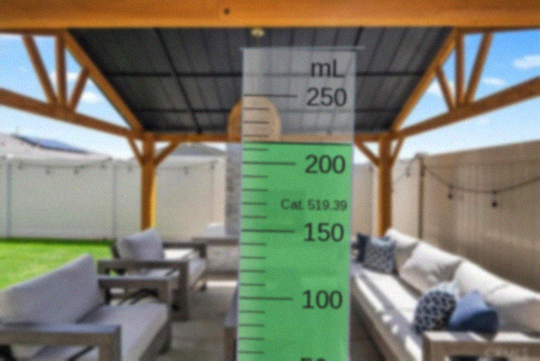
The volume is 215 mL
